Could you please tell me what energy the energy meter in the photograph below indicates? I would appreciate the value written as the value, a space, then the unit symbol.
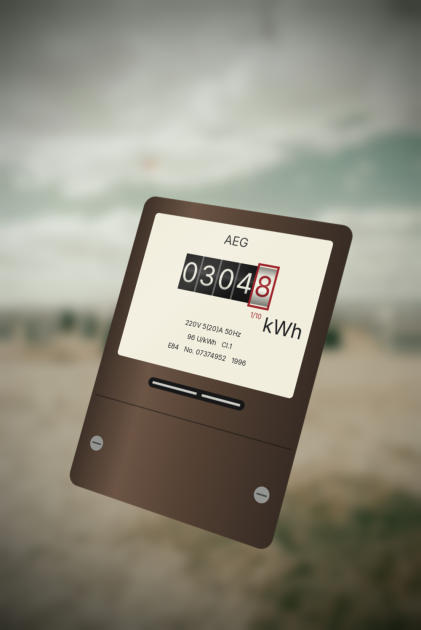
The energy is 304.8 kWh
